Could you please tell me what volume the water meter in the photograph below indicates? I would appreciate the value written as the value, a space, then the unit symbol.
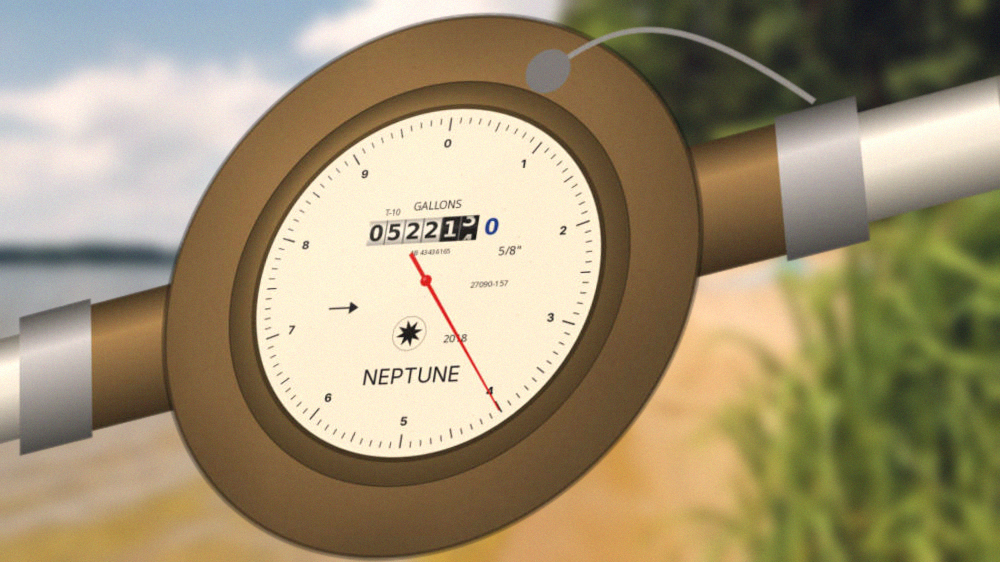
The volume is 522134.0 gal
